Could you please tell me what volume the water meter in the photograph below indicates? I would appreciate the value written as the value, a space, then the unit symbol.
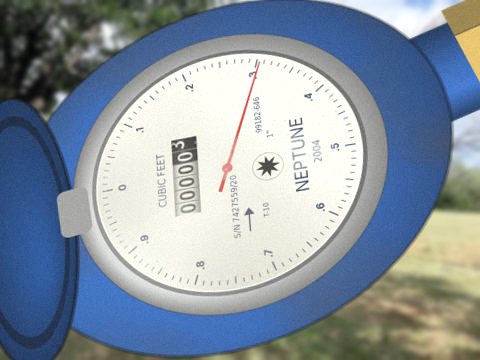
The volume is 3.30 ft³
